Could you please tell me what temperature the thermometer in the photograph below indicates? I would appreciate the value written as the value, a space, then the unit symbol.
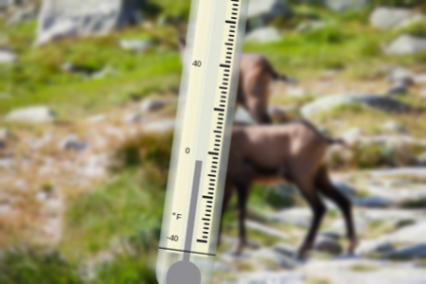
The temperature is -4 °F
